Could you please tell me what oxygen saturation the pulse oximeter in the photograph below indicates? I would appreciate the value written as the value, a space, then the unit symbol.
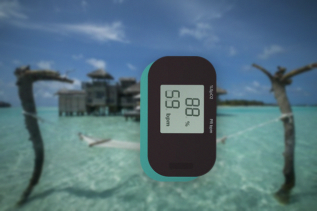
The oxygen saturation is 88 %
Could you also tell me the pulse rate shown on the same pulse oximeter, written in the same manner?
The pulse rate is 59 bpm
